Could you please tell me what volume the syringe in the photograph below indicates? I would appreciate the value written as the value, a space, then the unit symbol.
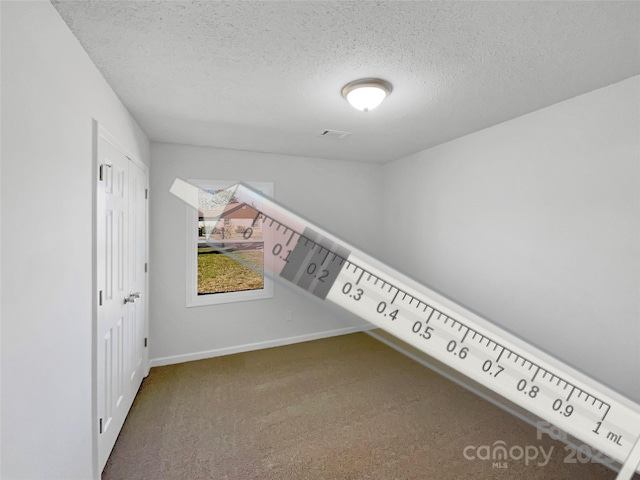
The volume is 0.12 mL
